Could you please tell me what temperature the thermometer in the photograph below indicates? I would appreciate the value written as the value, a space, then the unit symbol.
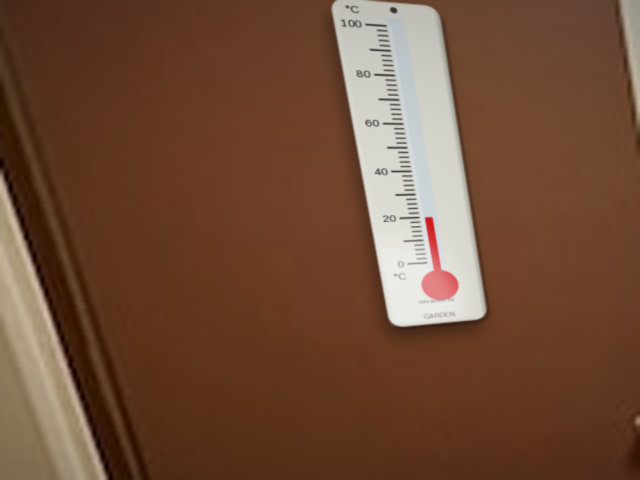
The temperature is 20 °C
